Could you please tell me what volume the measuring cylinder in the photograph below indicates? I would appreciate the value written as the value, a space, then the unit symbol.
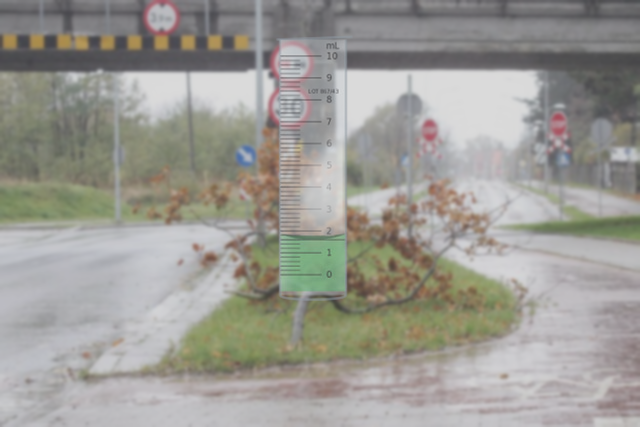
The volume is 1.6 mL
